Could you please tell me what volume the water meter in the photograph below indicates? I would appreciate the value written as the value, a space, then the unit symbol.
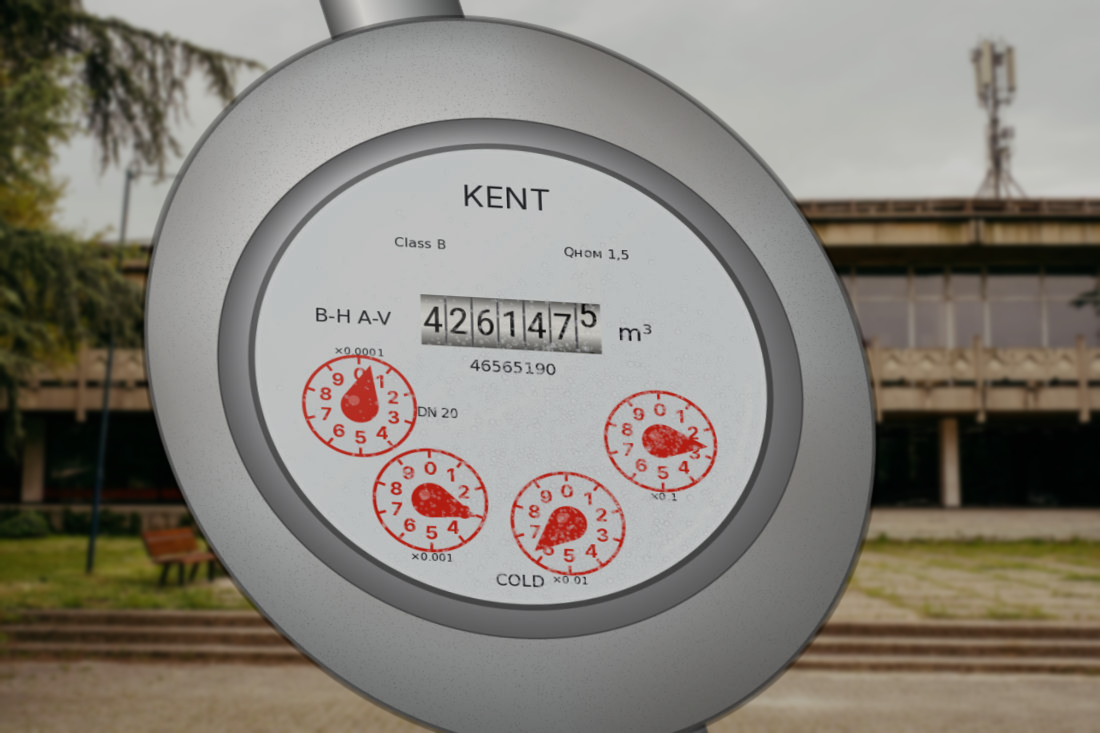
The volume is 4261475.2630 m³
